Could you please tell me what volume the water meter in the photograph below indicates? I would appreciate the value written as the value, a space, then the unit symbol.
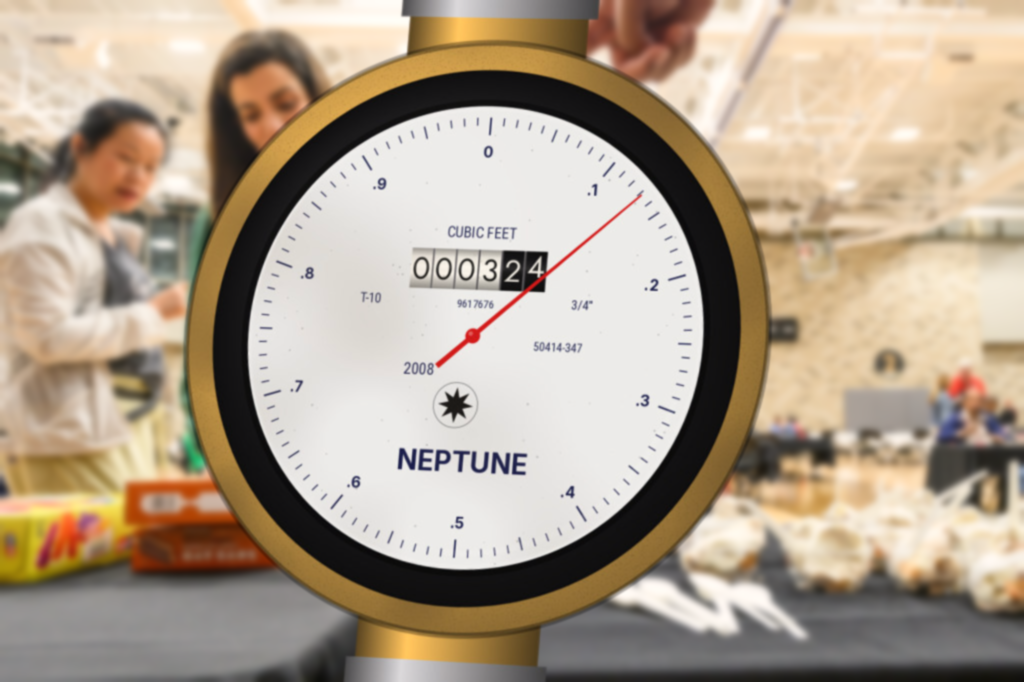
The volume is 324.13 ft³
